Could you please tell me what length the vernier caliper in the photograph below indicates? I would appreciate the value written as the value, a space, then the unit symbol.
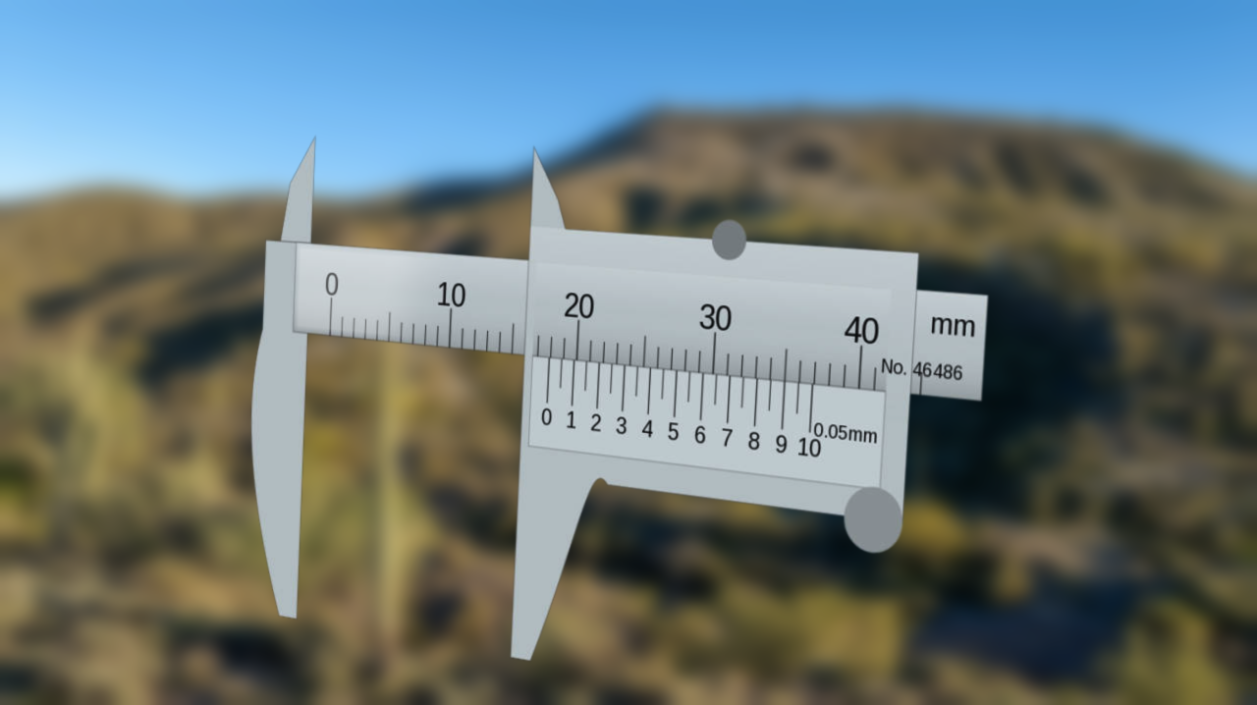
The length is 17.9 mm
